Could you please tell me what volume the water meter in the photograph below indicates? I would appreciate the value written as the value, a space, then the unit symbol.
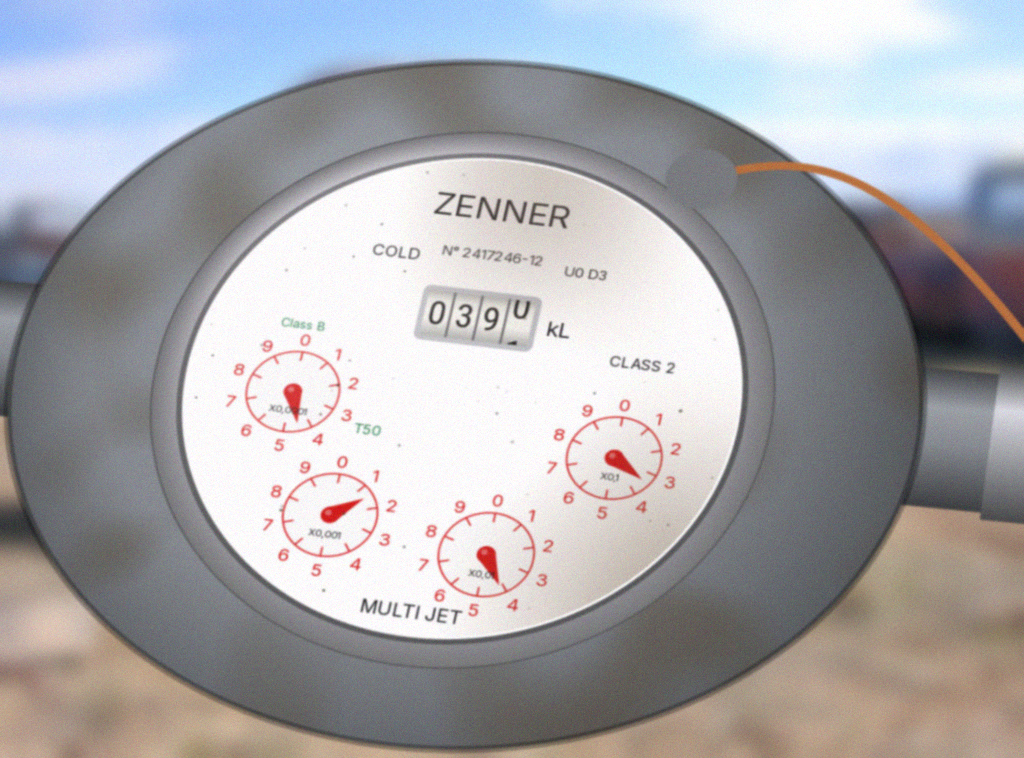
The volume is 390.3414 kL
